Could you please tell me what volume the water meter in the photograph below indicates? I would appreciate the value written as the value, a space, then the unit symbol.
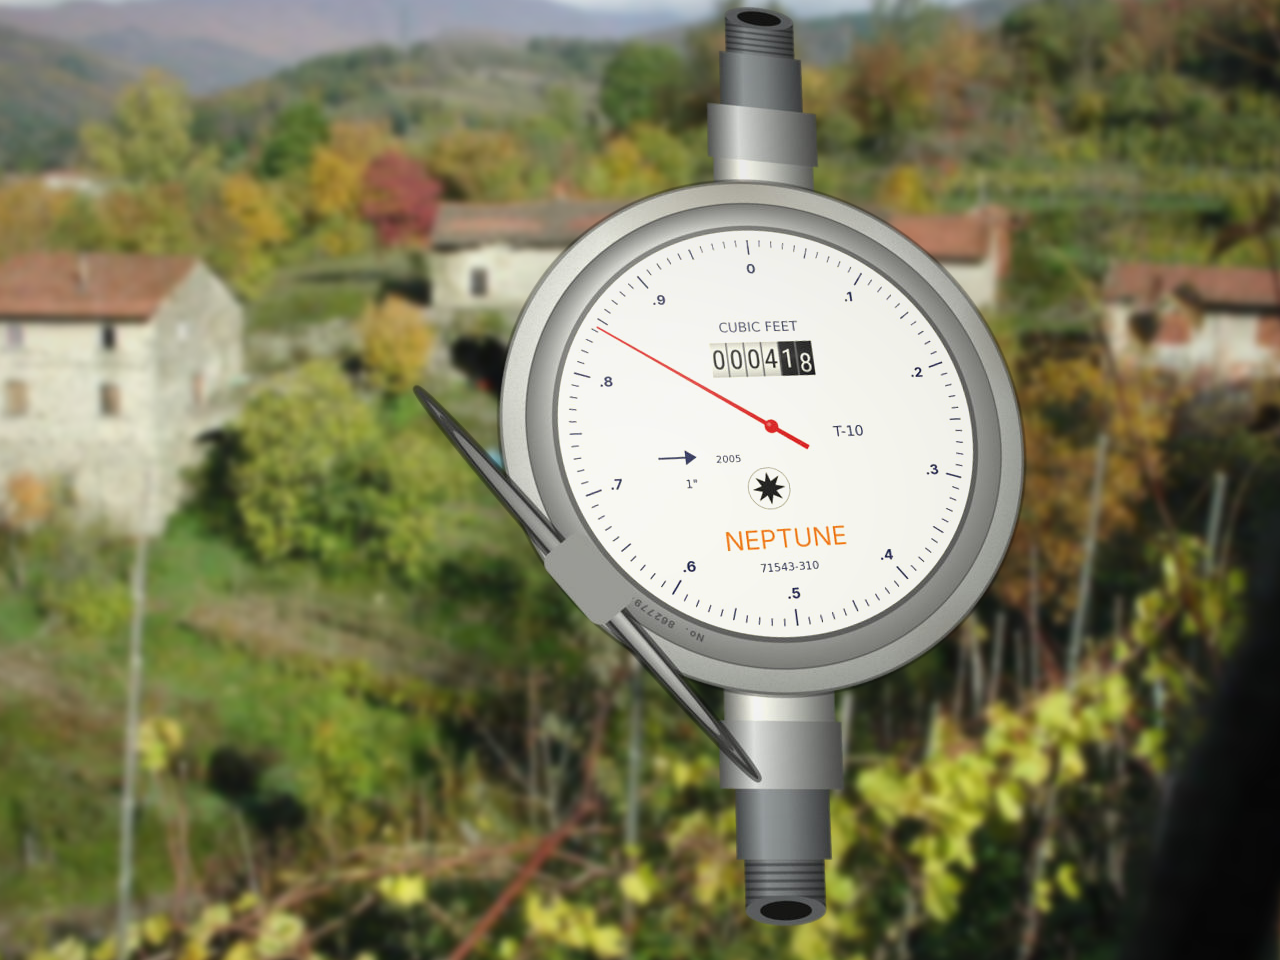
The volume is 417.84 ft³
